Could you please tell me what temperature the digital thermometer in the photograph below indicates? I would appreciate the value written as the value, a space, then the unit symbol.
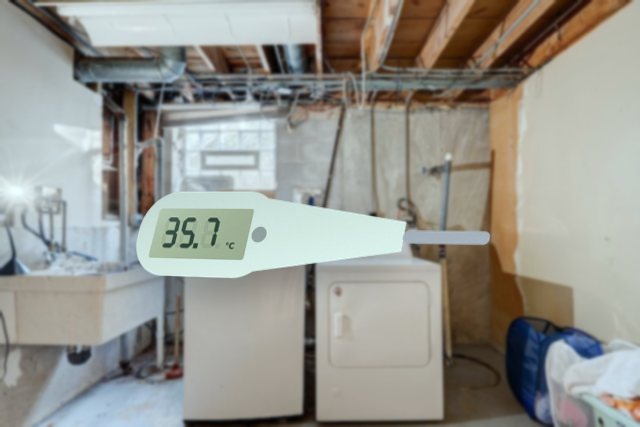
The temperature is 35.7 °C
